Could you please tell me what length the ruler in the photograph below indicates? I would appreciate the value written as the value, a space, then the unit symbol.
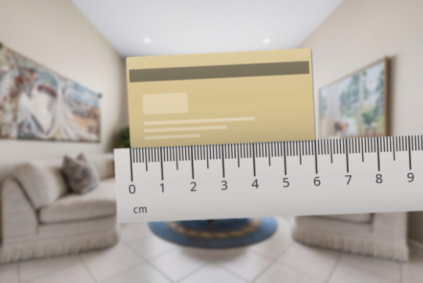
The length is 6 cm
